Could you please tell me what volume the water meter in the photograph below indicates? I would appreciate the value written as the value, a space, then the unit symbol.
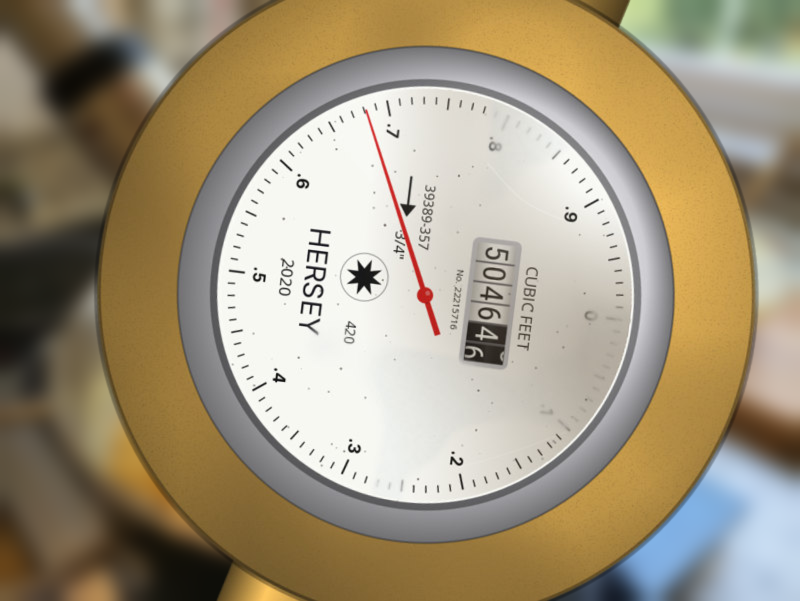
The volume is 504645.68 ft³
